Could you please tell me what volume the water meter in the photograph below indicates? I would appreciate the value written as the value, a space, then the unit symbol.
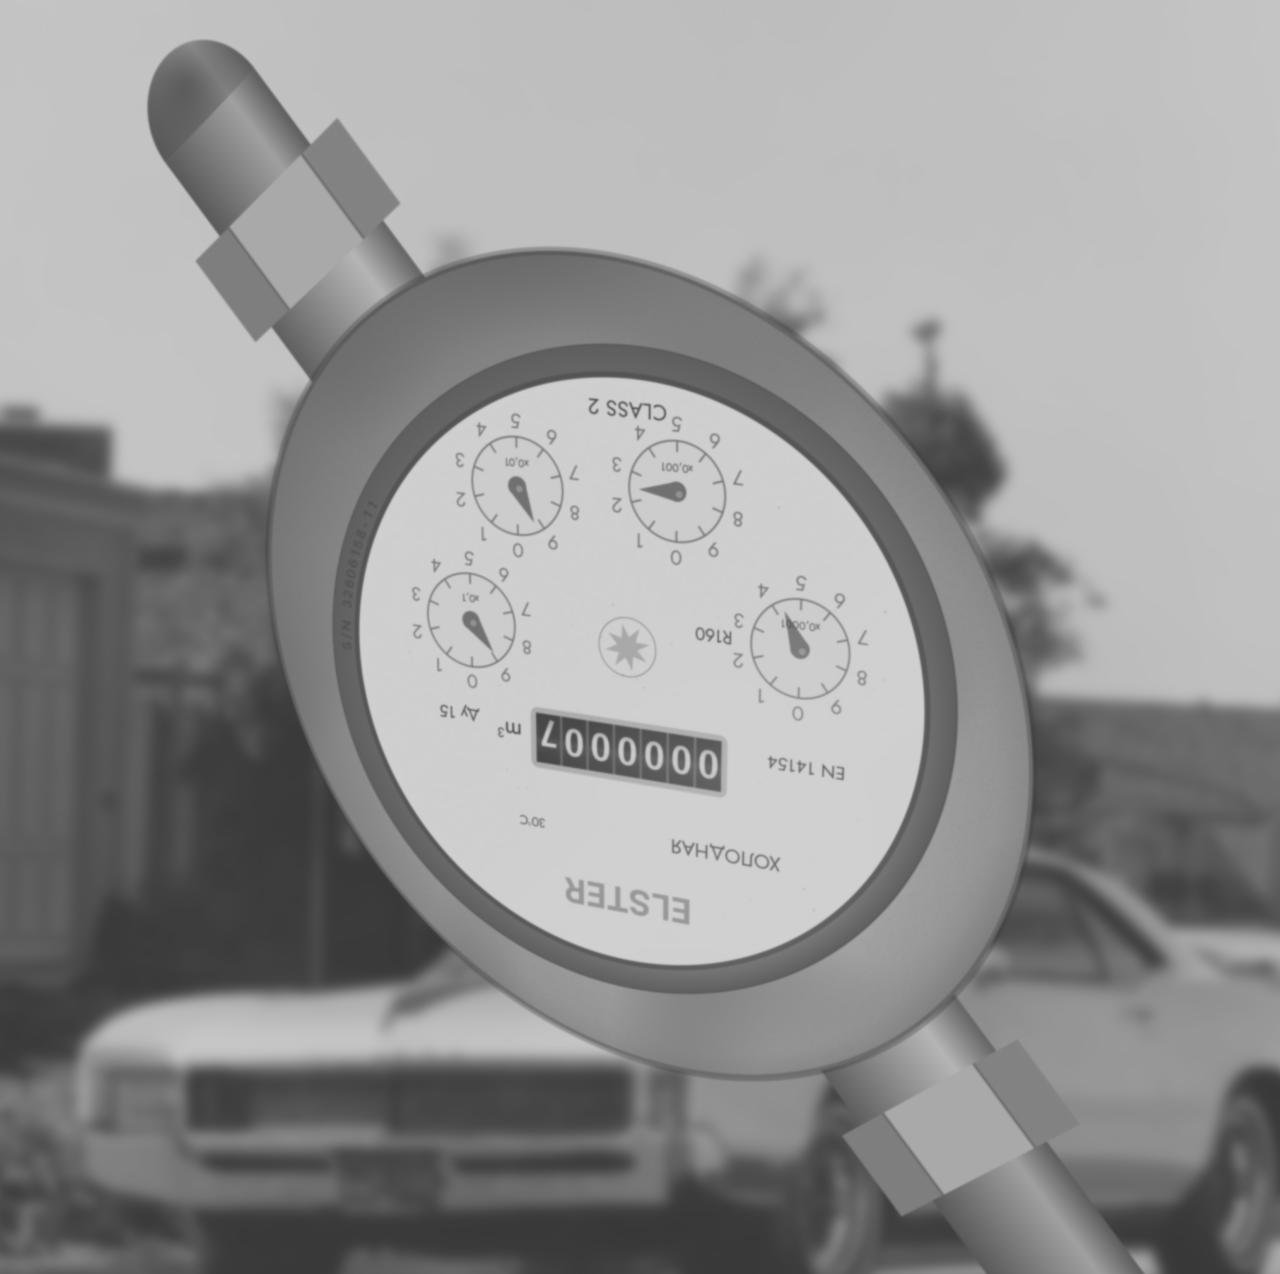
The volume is 6.8924 m³
